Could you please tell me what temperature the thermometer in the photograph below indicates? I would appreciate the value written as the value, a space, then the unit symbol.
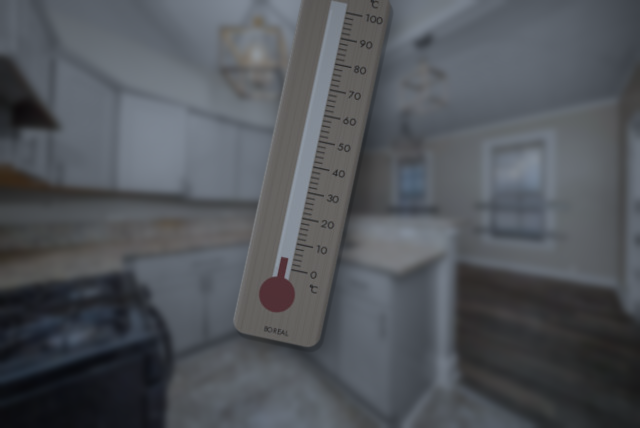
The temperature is 4 °C
